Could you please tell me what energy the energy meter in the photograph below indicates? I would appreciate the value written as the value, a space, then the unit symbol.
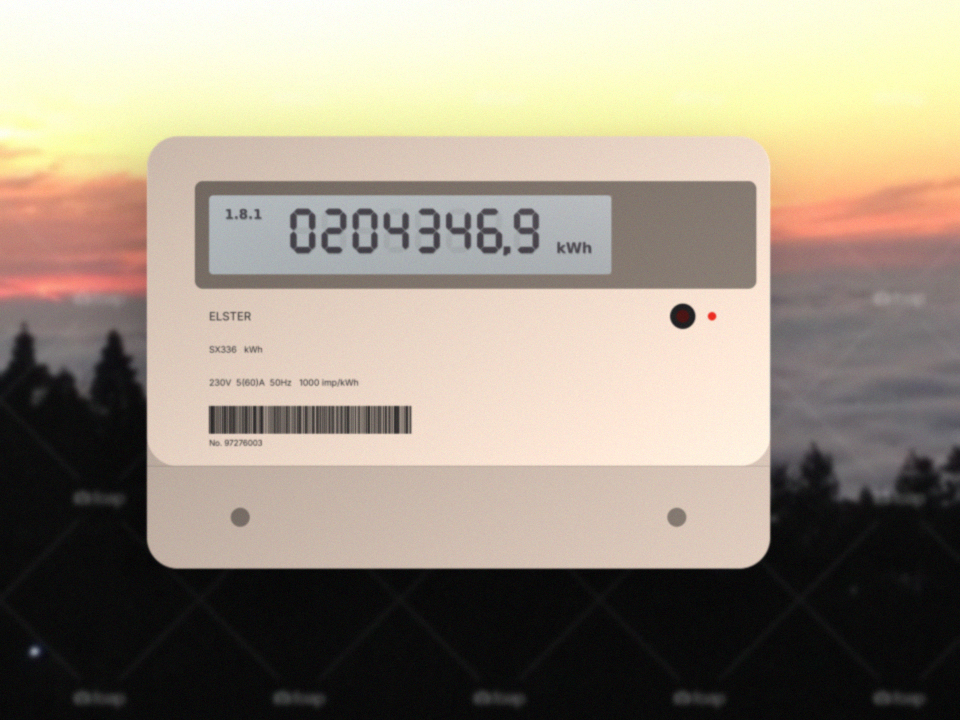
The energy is 204346.9 kWh
